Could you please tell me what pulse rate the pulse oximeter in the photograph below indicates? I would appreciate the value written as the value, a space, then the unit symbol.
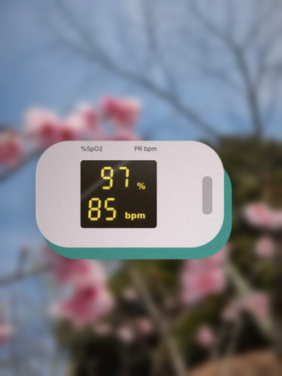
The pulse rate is 85 bpm
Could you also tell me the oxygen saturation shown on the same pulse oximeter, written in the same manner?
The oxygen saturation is 97 %
